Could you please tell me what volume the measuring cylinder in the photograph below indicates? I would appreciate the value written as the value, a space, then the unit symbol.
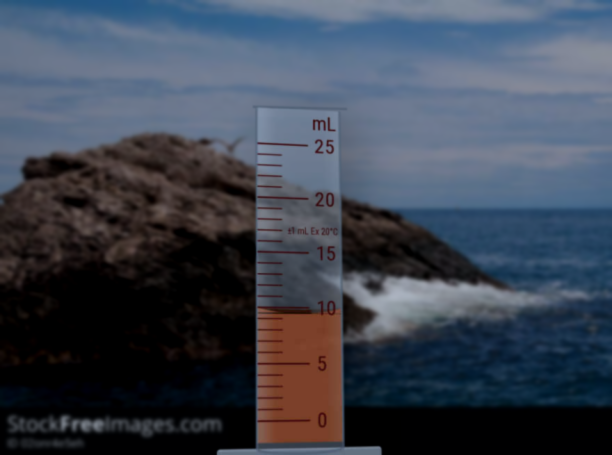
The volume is 9.5 mL
